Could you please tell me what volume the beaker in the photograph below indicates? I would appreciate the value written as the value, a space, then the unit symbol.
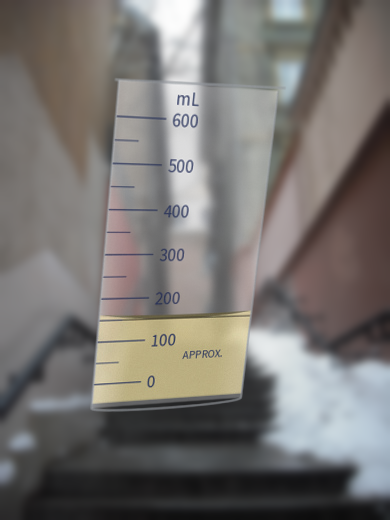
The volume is 150 mL
